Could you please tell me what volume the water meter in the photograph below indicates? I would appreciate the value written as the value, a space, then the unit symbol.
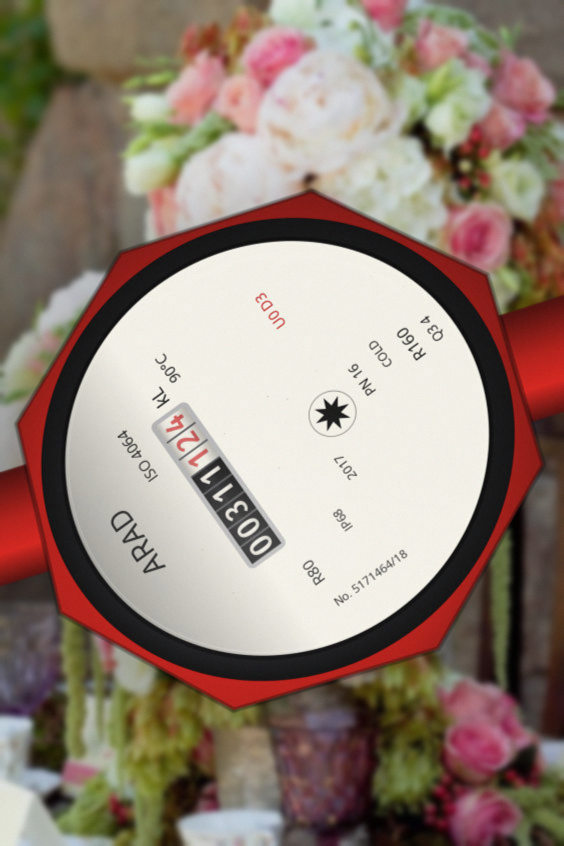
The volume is 311.124 kL
